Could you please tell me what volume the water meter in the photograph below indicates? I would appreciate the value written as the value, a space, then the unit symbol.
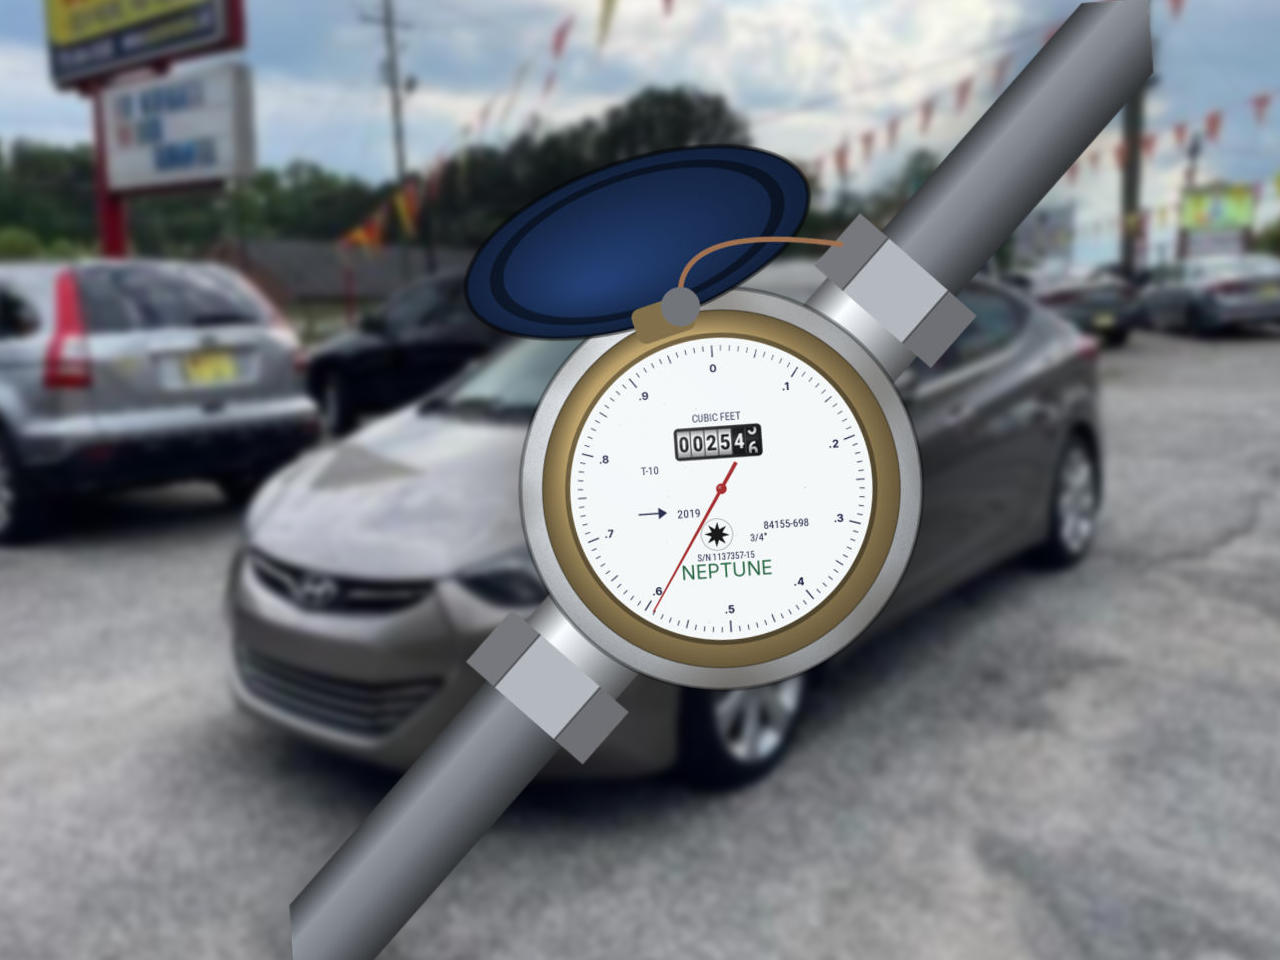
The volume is 2545.59 ft³
